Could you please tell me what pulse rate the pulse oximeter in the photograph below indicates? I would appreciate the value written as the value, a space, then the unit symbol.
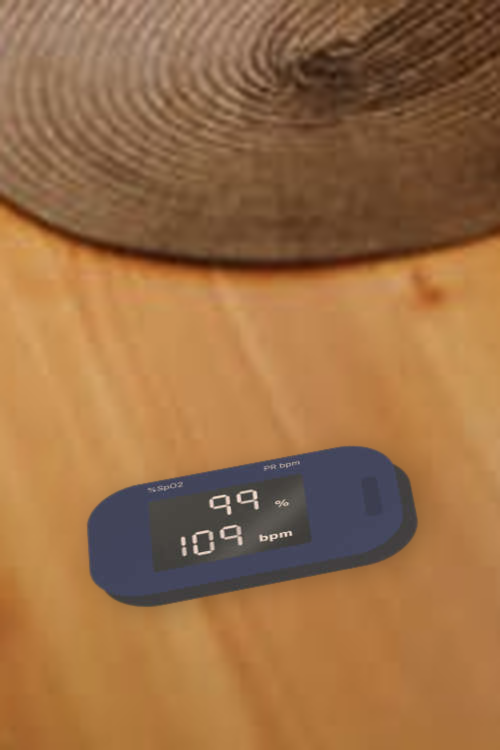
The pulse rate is 109 bpm
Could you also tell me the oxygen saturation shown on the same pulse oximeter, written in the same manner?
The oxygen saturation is 99 %
